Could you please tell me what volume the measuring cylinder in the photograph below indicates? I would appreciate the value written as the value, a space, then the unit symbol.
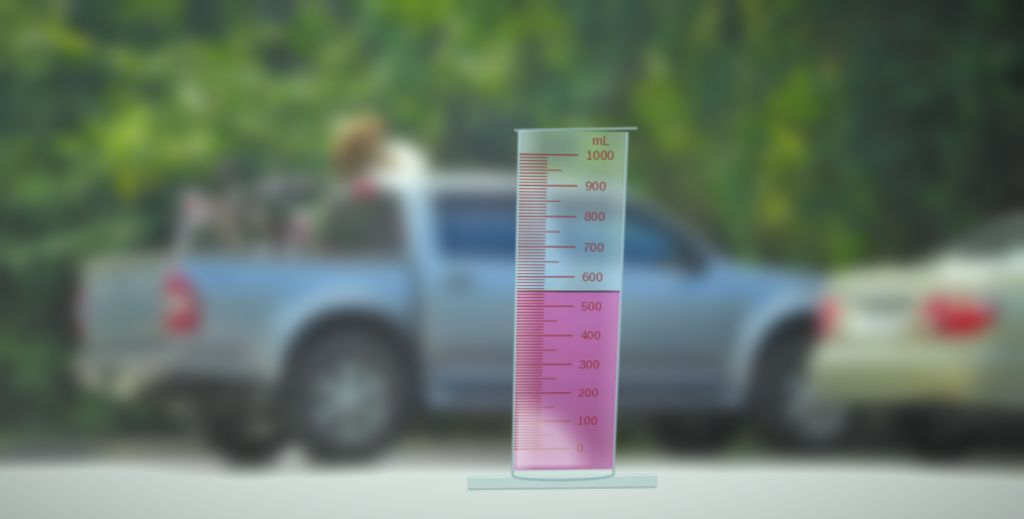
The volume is 550 mL
